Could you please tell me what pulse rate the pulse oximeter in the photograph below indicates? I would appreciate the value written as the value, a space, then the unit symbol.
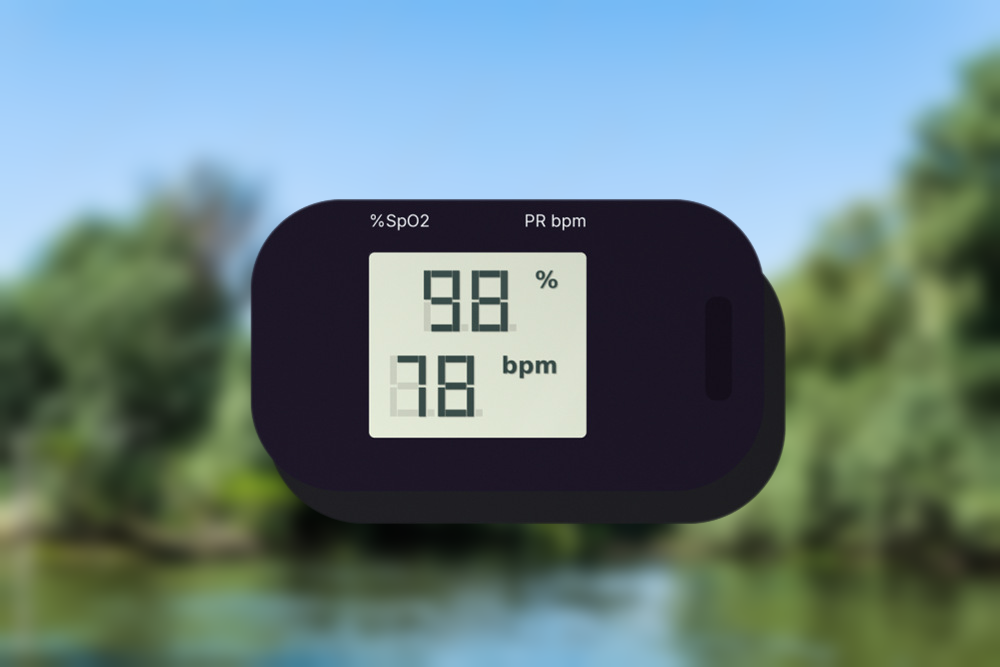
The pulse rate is 78 bpm
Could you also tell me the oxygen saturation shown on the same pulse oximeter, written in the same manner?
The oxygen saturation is 98 %
